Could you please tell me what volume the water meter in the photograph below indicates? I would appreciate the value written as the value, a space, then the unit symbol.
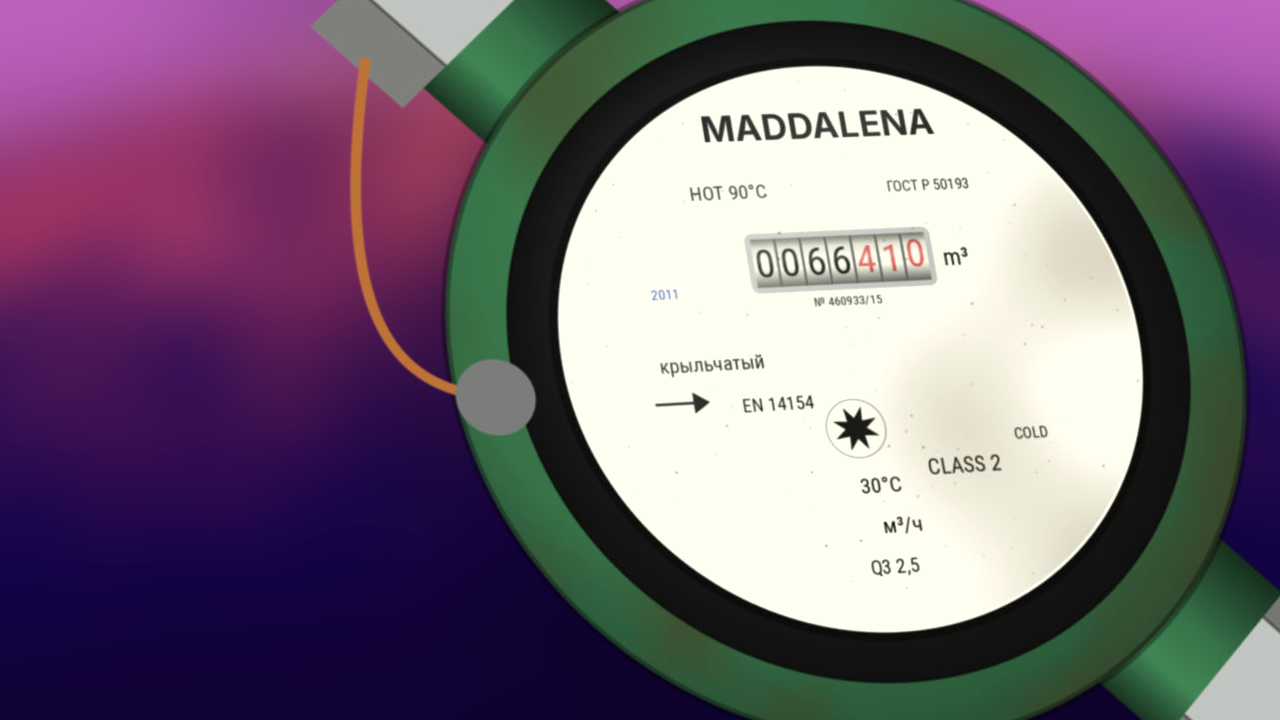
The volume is 66.410 m³
